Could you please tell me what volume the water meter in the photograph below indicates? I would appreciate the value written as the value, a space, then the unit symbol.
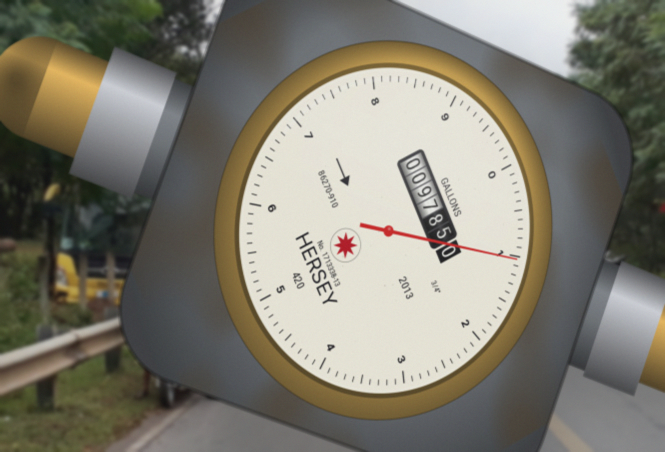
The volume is 97851.0 gal
